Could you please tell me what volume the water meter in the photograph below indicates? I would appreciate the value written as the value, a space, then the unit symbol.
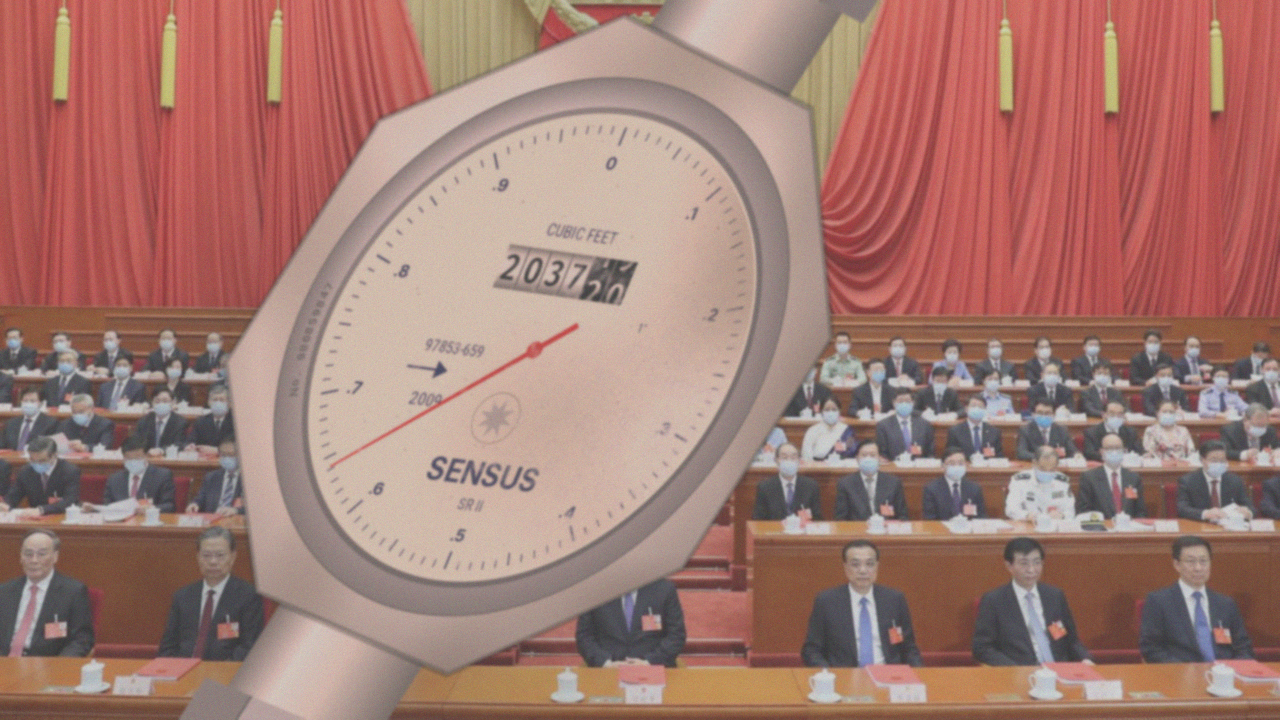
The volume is 203719.64 ft³
